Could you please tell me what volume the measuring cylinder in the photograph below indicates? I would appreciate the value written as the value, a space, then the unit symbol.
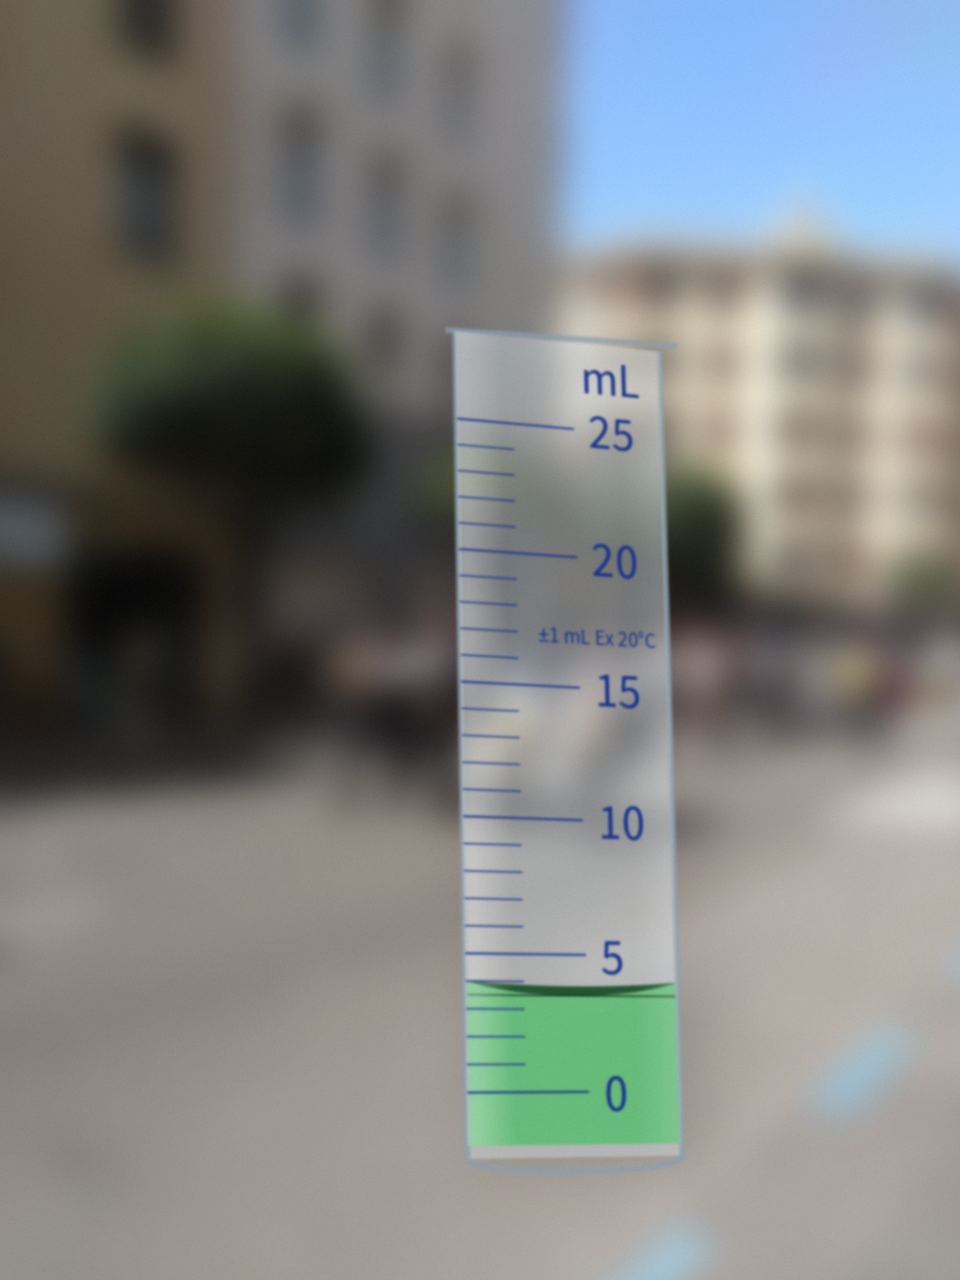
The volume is 3.5 mL
